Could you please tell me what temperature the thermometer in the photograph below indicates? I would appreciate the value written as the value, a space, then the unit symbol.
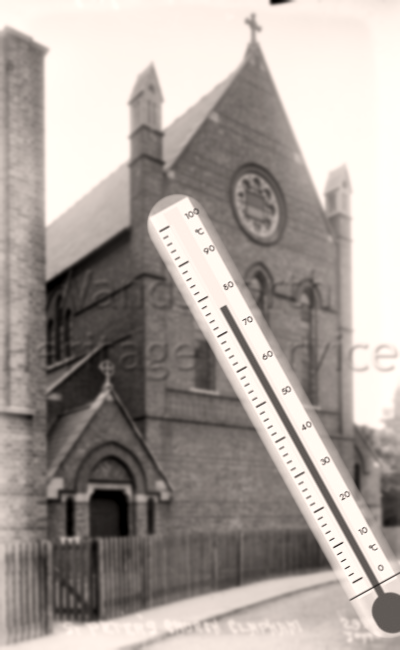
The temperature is 76 °C
